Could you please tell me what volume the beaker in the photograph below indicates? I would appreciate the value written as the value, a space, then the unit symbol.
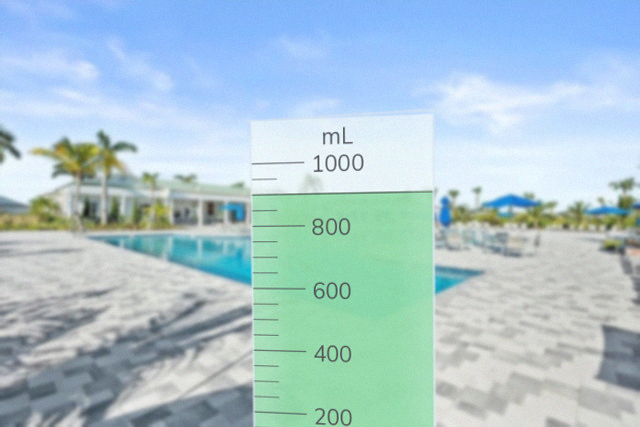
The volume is 900 mL
